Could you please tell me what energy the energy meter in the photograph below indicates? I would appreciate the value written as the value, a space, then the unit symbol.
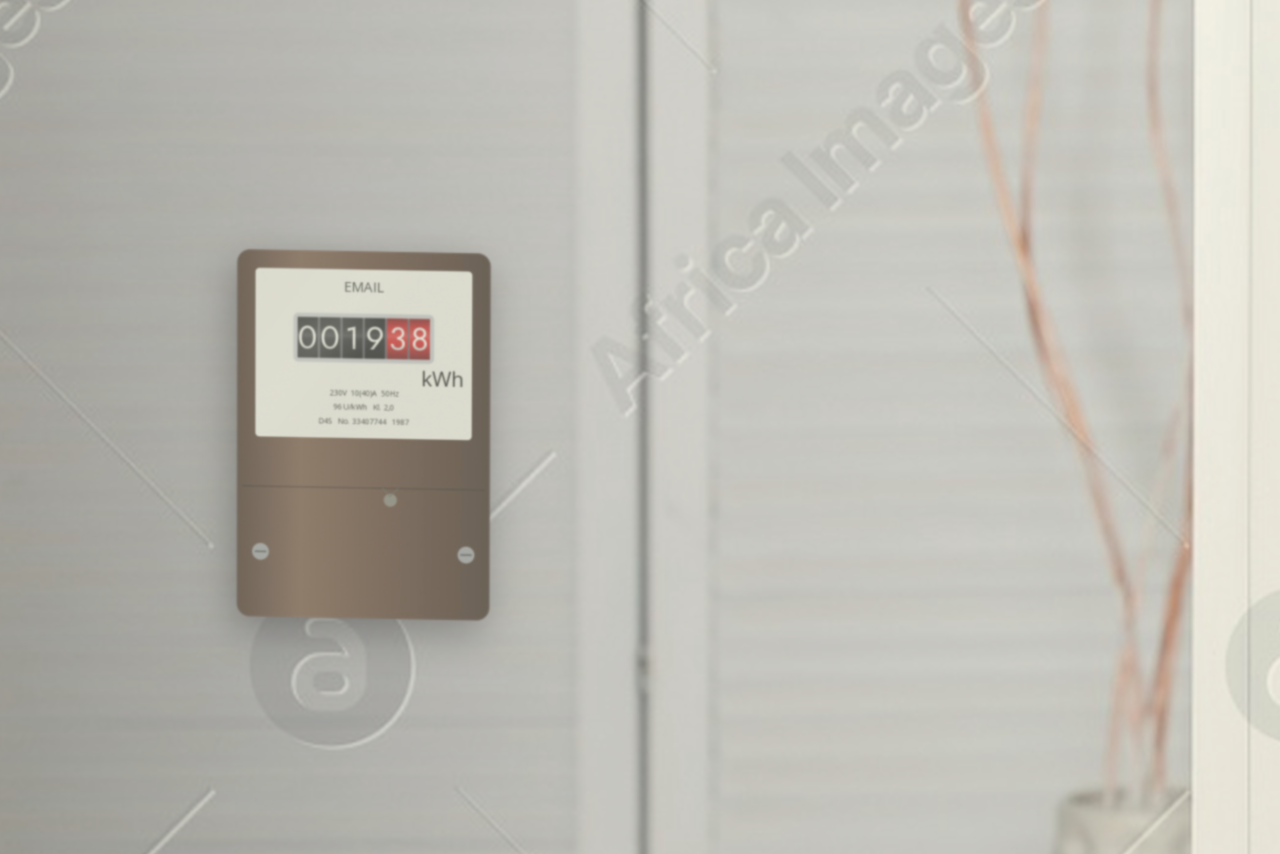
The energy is 19.38 kWh
